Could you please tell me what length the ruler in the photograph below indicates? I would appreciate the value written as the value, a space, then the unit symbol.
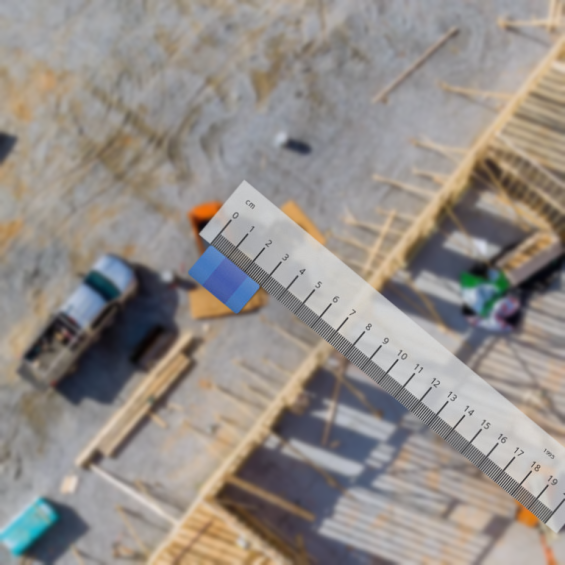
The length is 3 cm
